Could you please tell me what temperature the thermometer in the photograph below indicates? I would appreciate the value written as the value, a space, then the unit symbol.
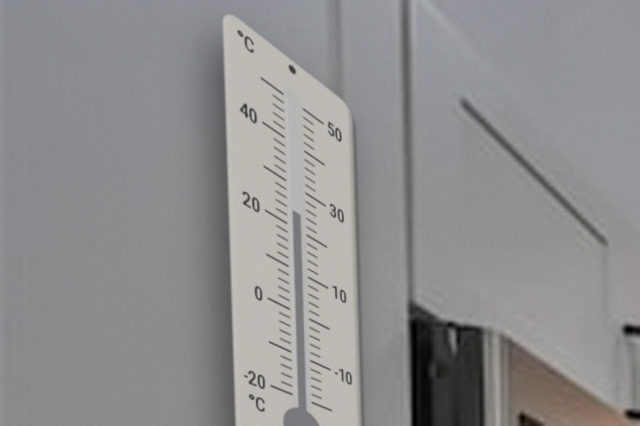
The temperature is 24 °C
